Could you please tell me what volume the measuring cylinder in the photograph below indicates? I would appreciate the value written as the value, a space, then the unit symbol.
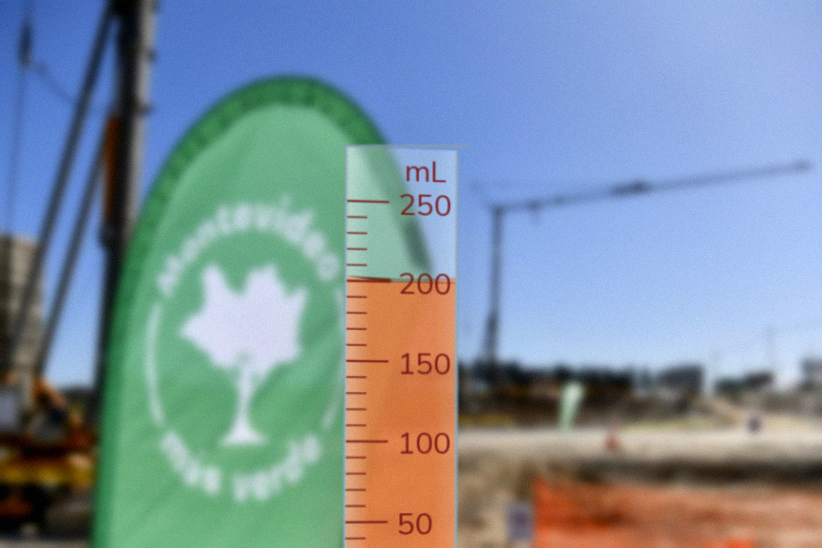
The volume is 200 mL
